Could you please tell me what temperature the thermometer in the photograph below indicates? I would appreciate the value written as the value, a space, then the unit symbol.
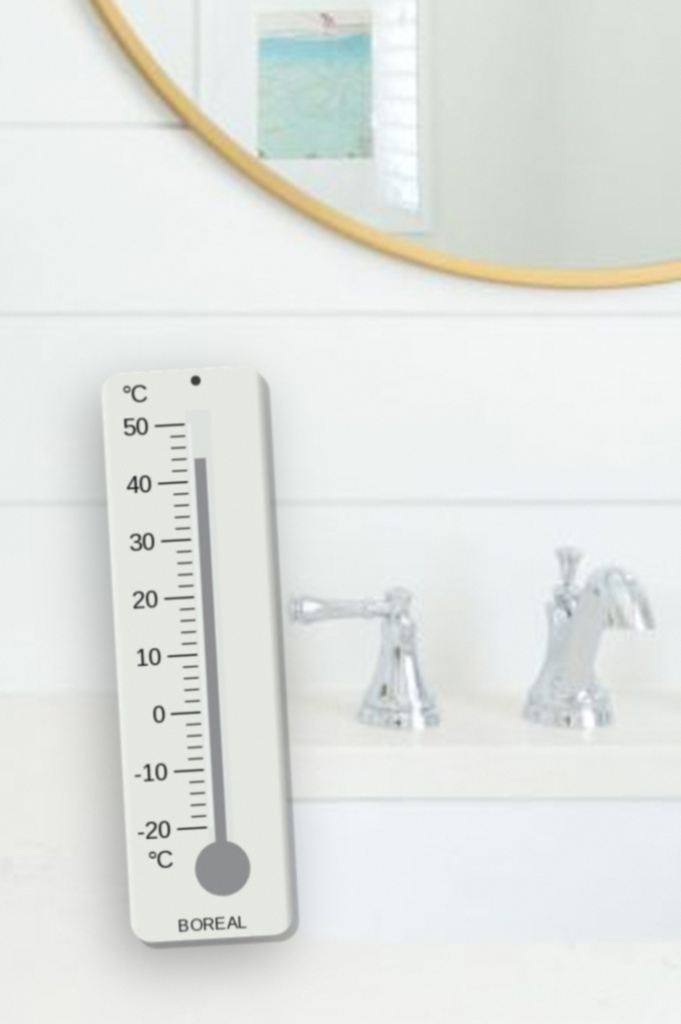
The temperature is 44 °C
